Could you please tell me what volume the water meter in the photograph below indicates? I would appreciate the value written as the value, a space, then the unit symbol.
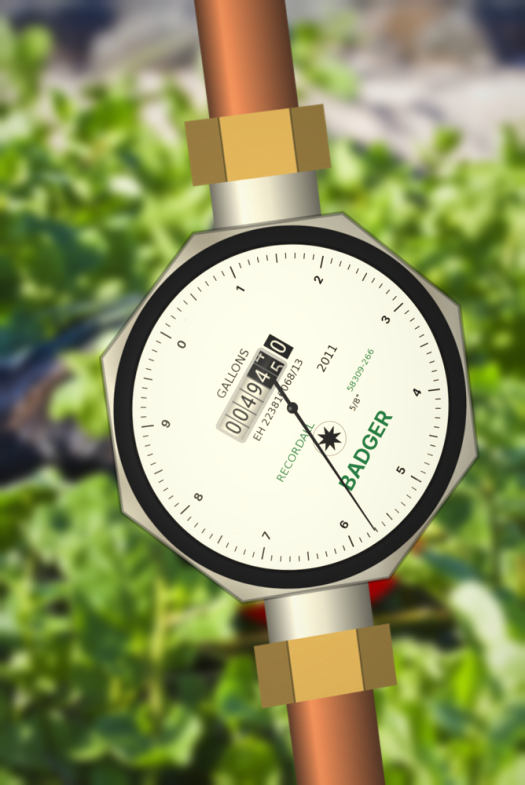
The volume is 49445.7 gal
